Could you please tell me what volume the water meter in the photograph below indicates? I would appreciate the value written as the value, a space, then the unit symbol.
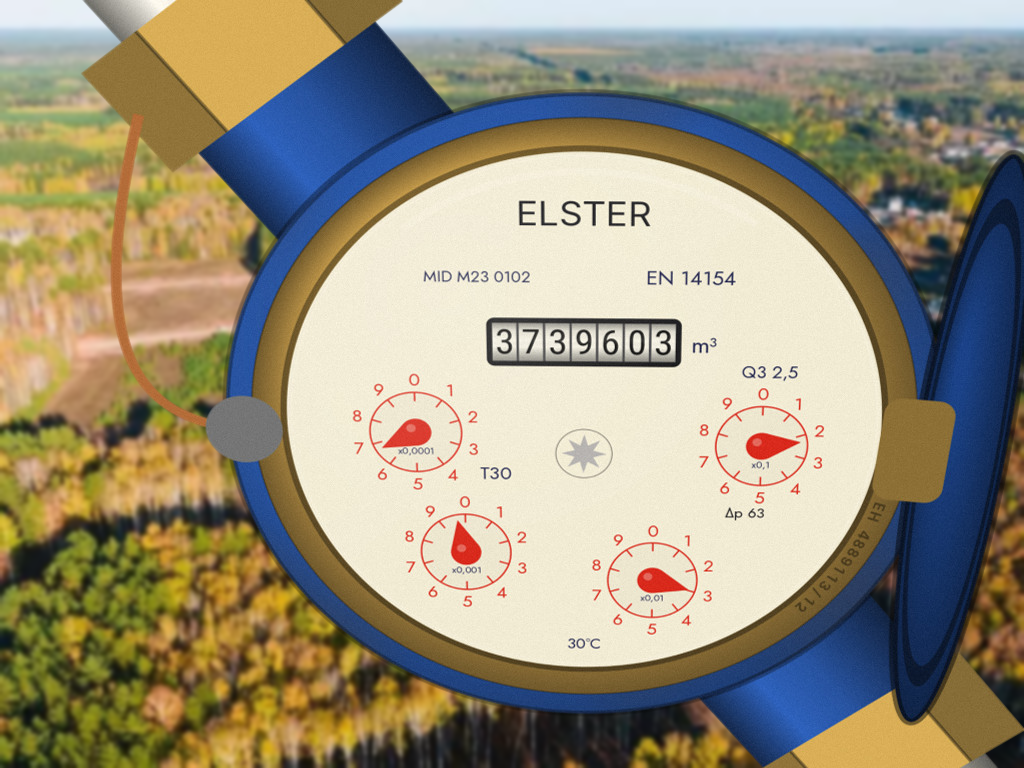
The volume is 3739603.2296 m³
